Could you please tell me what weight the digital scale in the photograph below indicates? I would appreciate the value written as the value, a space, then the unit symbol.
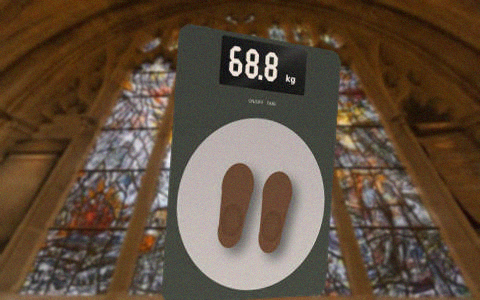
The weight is 68.8 kg
